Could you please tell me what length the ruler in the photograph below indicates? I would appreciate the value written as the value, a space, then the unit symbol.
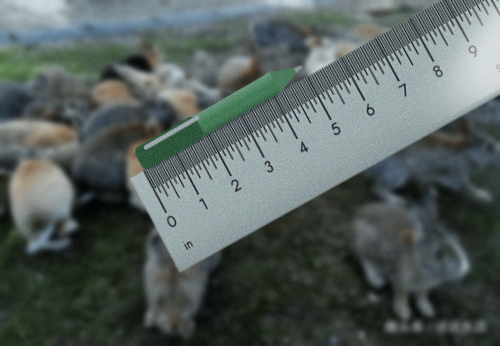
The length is 5 in
